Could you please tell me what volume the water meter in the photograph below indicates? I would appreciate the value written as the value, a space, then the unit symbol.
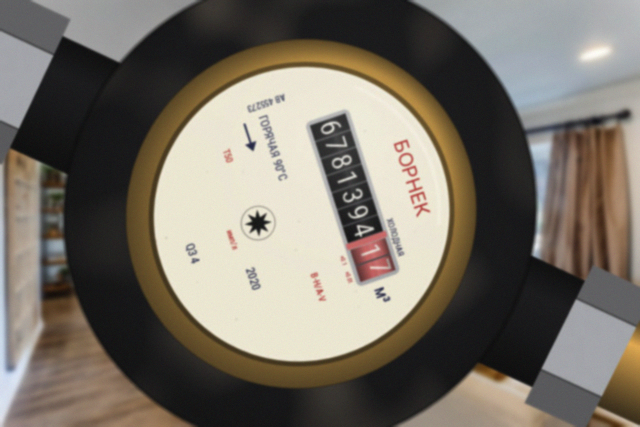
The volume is 6781394.17 m³
